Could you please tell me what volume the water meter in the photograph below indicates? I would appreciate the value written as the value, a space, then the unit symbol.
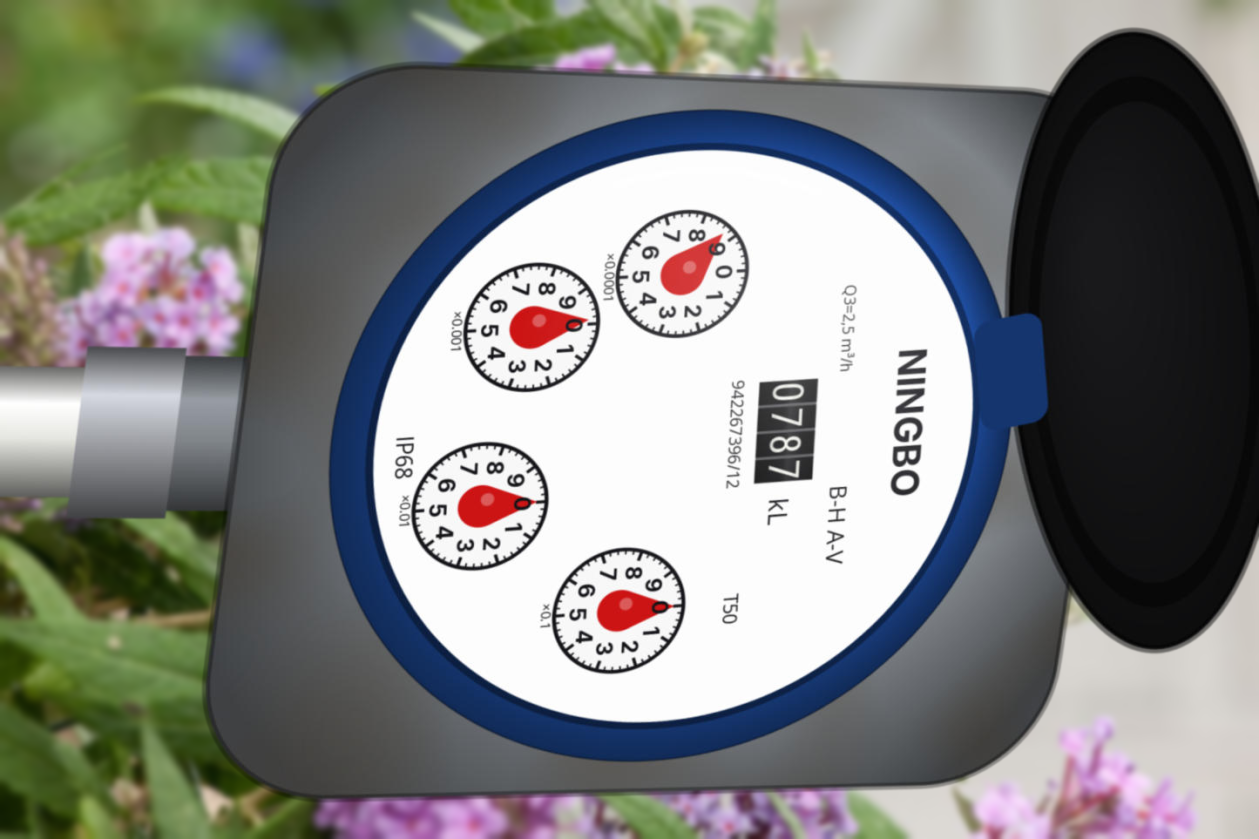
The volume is 786.9998 kL
